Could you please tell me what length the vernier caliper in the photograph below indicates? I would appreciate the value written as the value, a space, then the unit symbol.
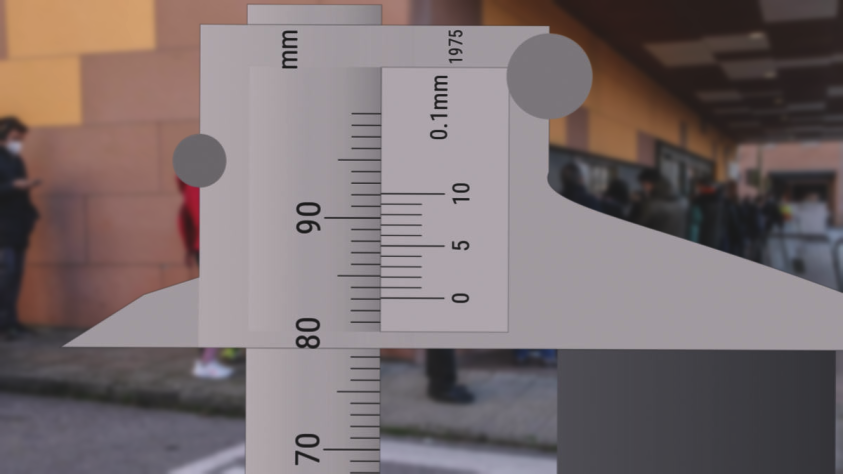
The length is 83.1 mm
